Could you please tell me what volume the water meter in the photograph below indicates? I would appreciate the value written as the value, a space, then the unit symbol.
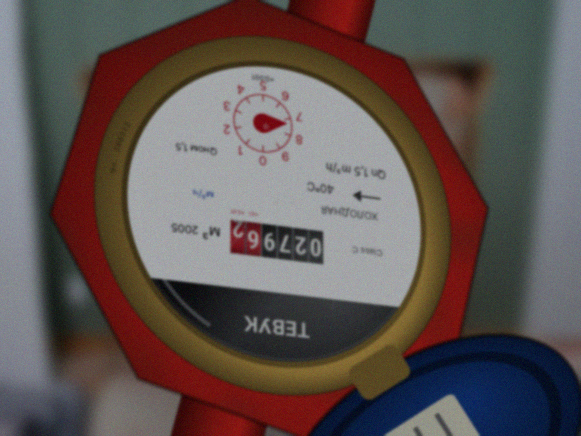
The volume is 279.617 m³
